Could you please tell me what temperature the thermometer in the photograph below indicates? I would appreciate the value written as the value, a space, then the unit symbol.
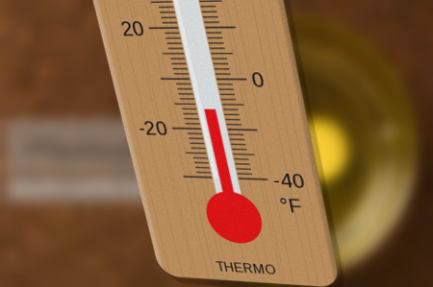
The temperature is -12 °F
